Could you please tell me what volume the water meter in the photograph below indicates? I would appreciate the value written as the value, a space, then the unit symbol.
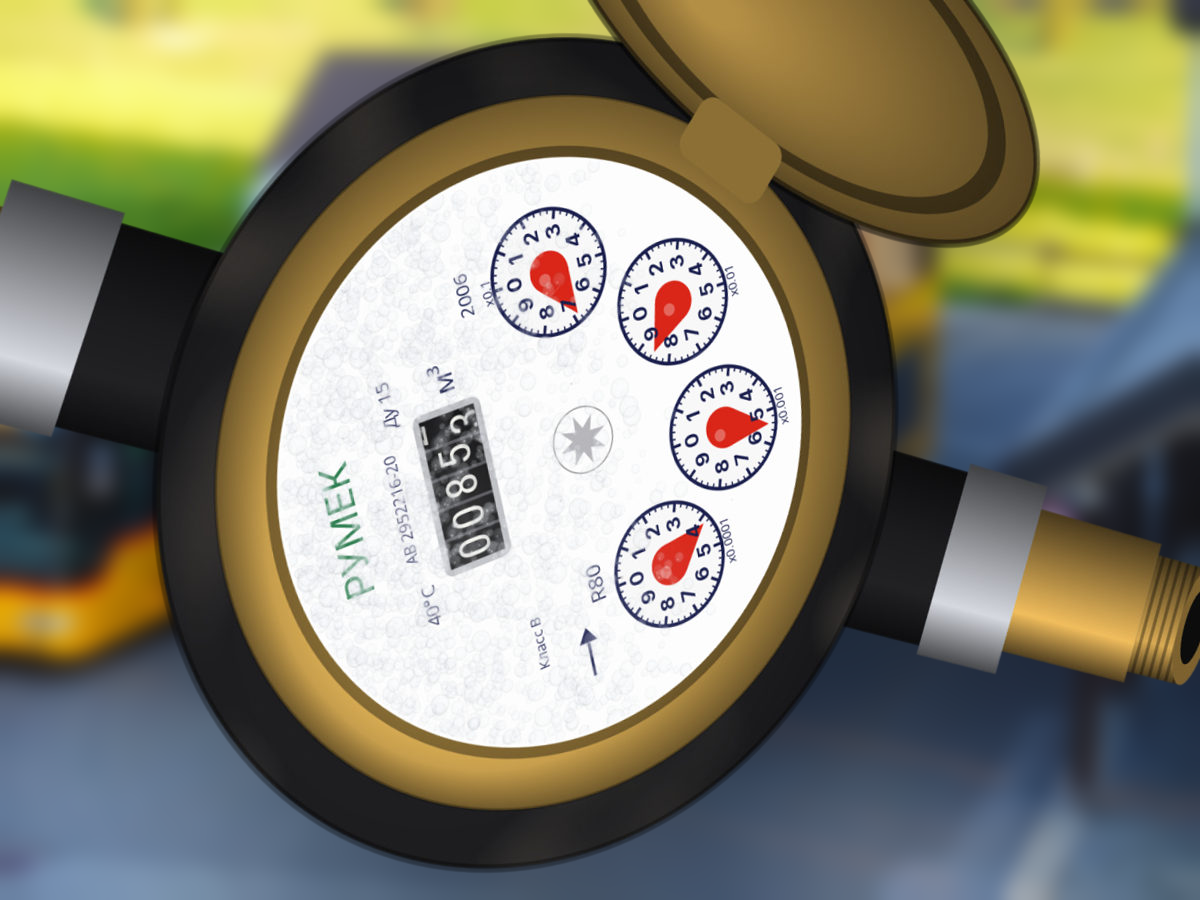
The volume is 852.6854 m³
